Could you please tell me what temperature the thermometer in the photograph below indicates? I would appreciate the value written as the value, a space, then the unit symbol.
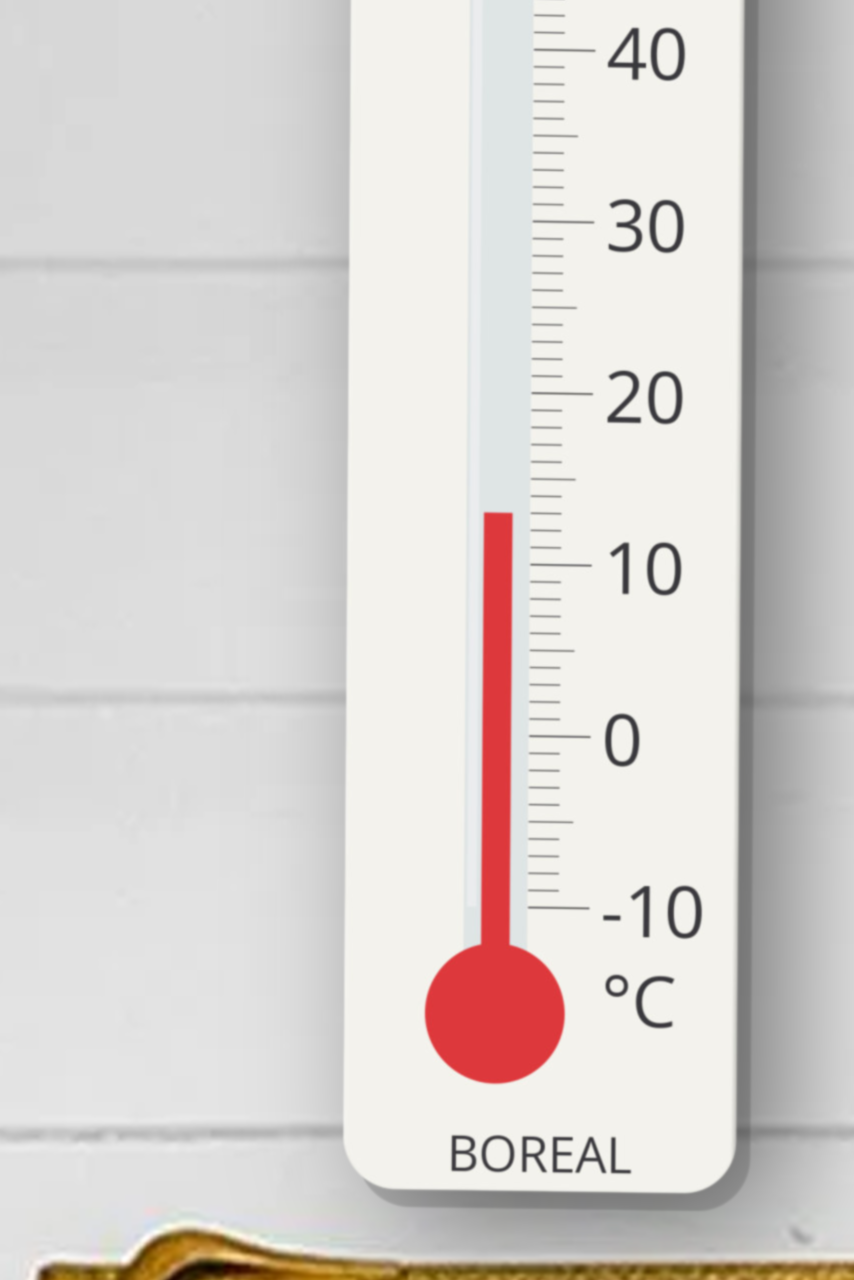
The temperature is 13 °C
